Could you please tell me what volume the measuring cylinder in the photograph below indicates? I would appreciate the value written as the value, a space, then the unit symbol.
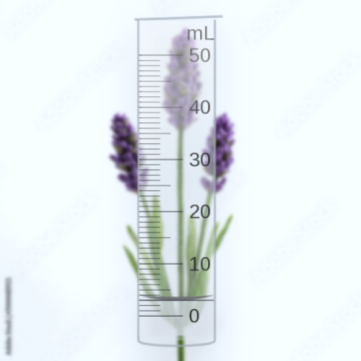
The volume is 3 mL
